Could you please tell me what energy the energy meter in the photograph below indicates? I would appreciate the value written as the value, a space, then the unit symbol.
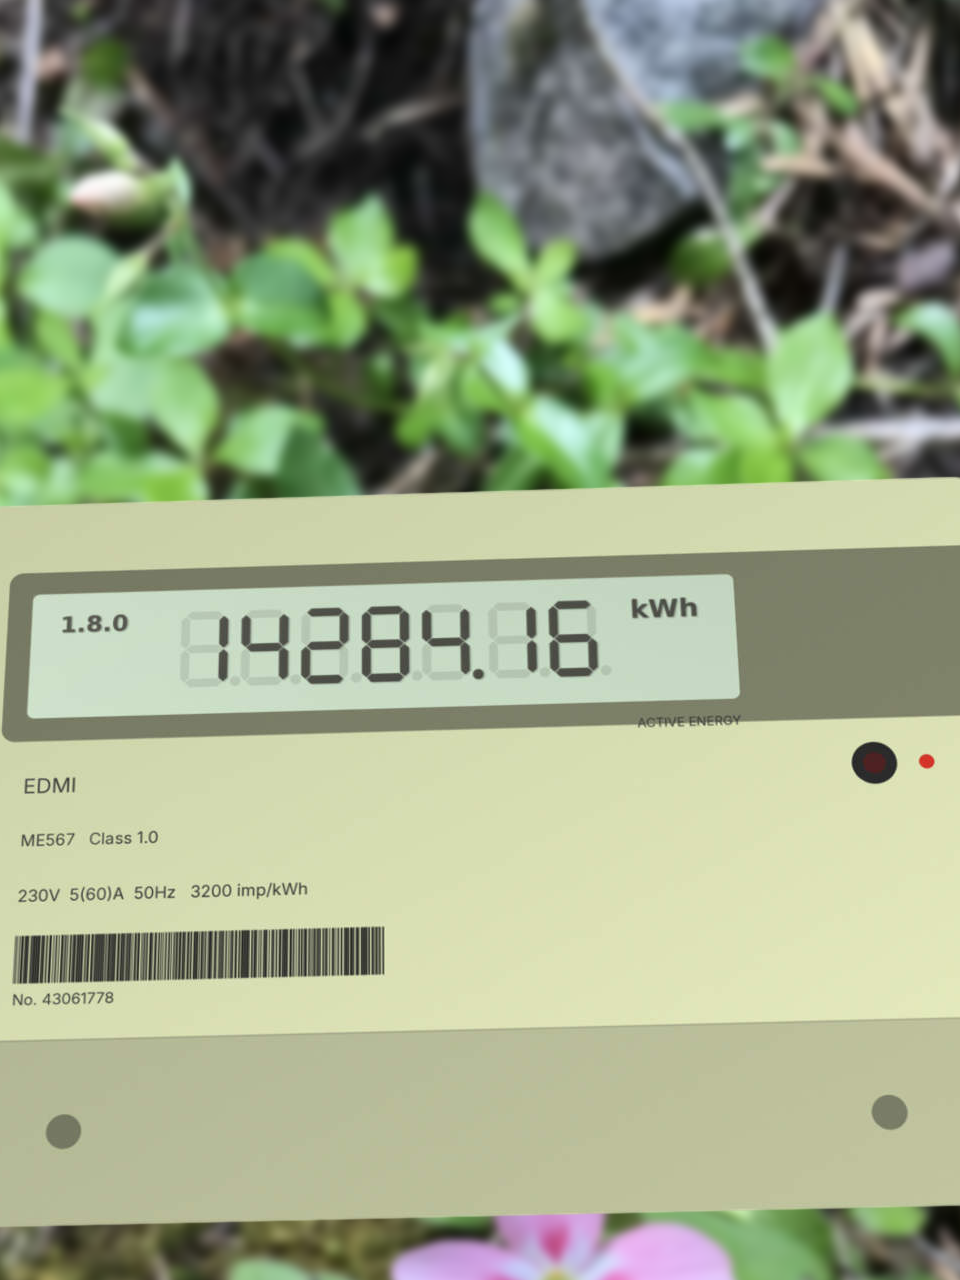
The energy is 14284.16 kWh
